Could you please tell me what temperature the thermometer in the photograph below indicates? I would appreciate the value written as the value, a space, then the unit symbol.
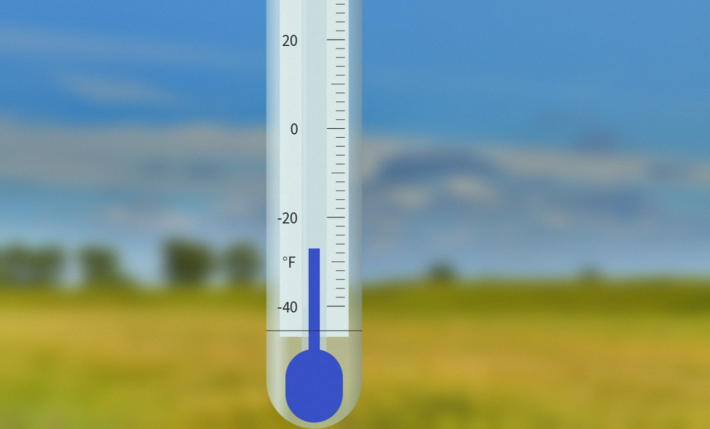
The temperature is -27 °F
